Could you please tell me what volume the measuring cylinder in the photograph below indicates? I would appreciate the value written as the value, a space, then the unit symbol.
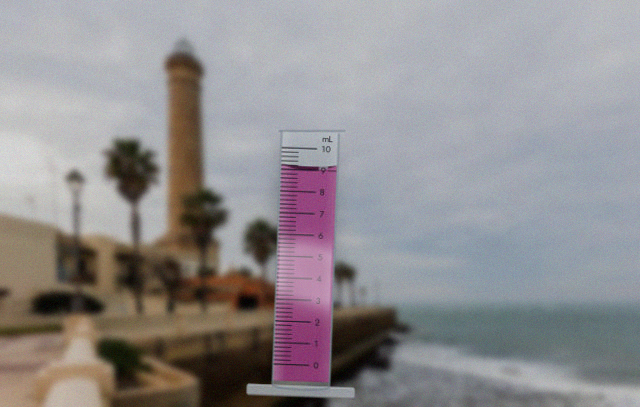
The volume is 9 mL
